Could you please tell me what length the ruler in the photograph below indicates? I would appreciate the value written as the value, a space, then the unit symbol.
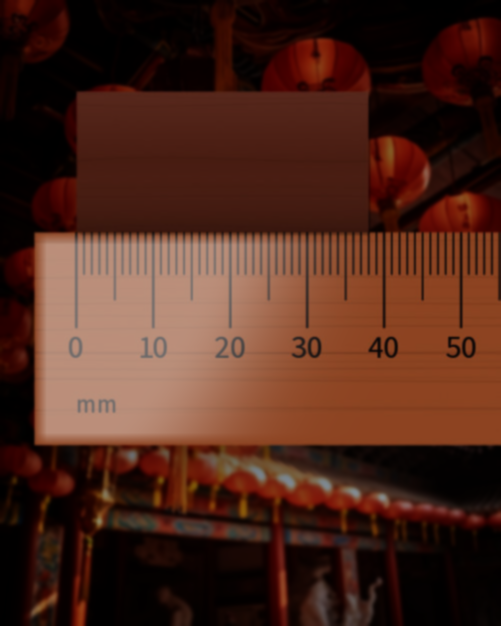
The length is 38 mm
